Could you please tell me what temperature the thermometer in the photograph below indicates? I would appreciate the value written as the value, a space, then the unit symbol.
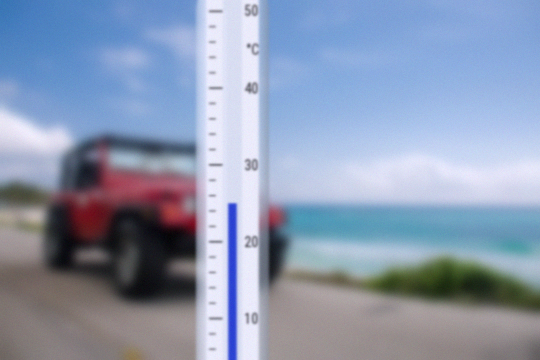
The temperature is 25 °C
